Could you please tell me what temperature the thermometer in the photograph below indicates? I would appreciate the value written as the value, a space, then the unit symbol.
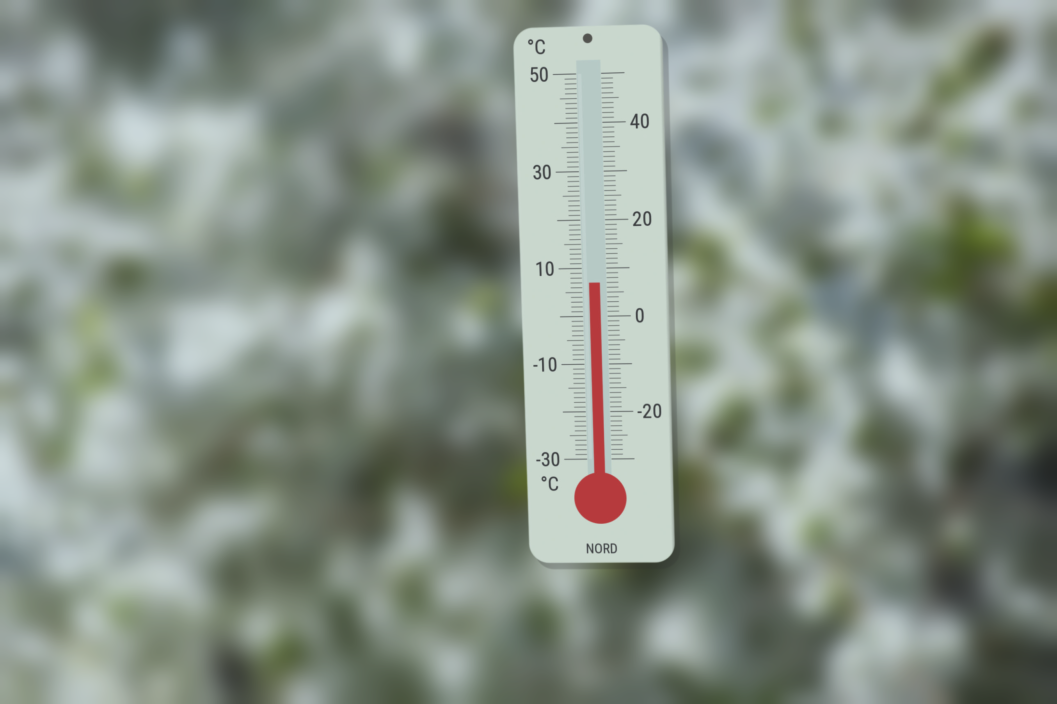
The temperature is 7 °C
